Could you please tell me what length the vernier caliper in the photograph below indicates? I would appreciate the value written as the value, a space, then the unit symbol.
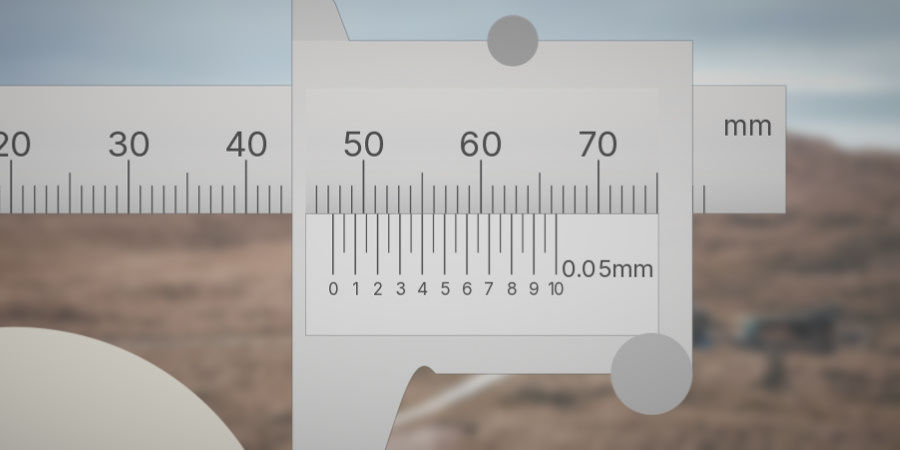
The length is 47.4 mm
